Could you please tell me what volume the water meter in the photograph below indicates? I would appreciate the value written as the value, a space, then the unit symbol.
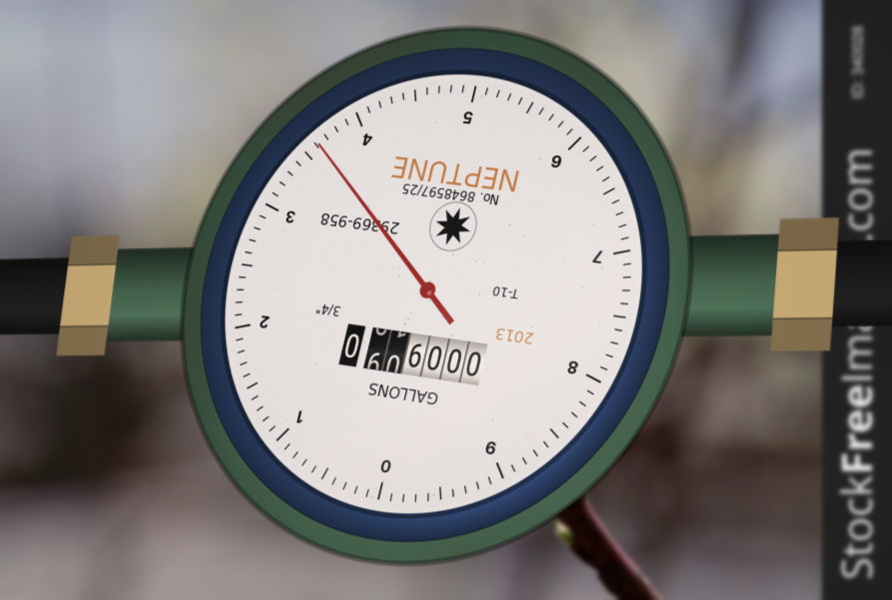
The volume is 9093.6 gal
